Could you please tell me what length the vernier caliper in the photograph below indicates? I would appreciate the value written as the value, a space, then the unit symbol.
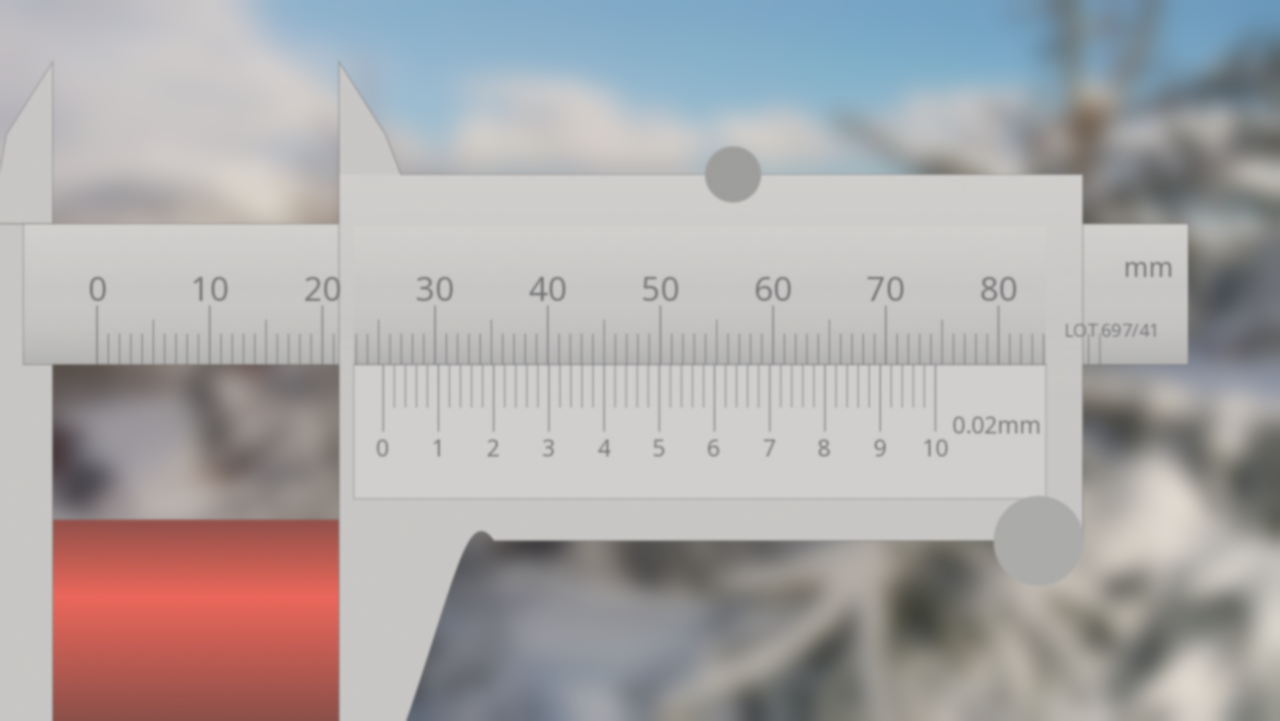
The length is 25.4 mm
